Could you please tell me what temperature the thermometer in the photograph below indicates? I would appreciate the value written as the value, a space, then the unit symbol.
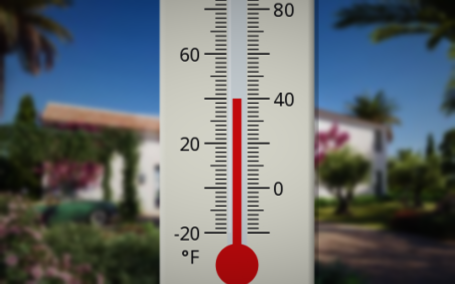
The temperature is 40 °F
